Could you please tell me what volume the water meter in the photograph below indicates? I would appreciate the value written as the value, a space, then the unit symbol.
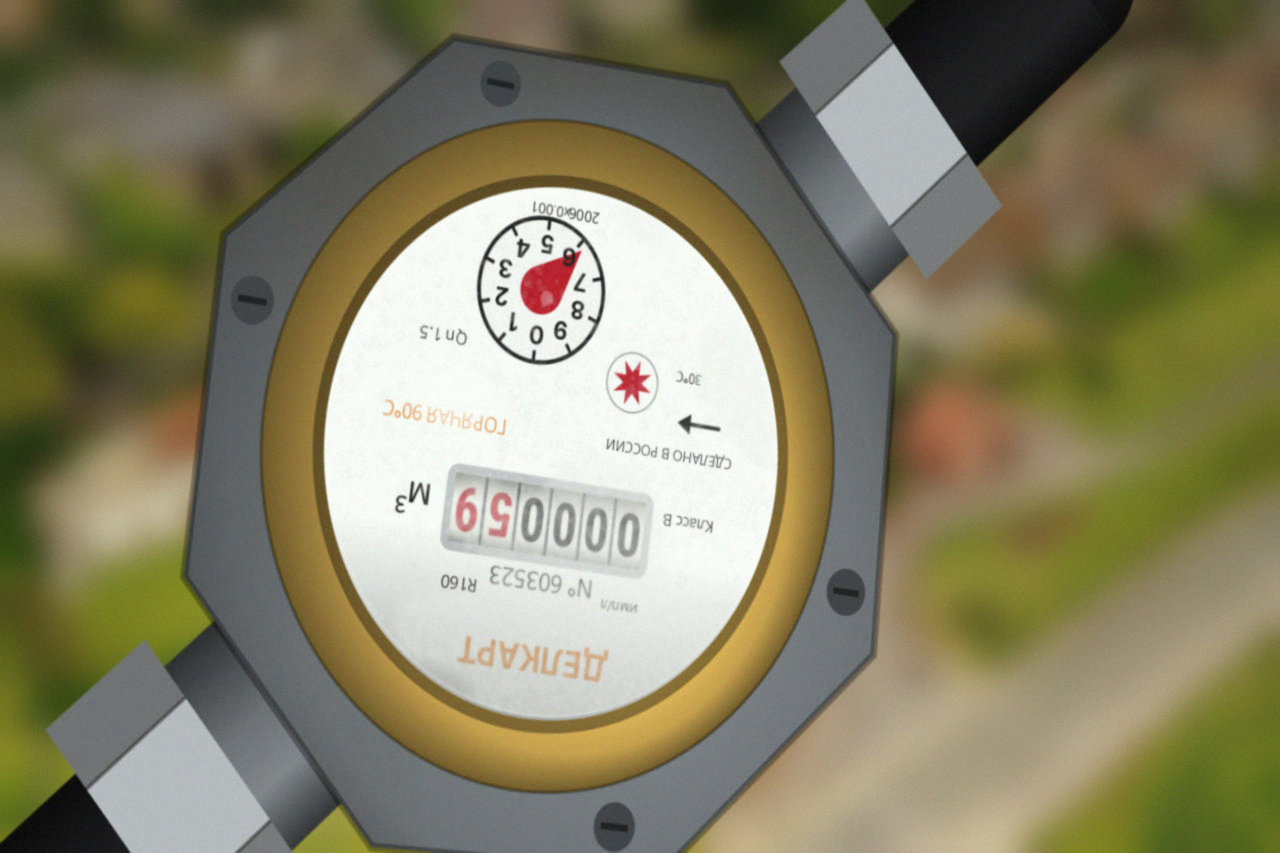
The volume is 0.596 m³
